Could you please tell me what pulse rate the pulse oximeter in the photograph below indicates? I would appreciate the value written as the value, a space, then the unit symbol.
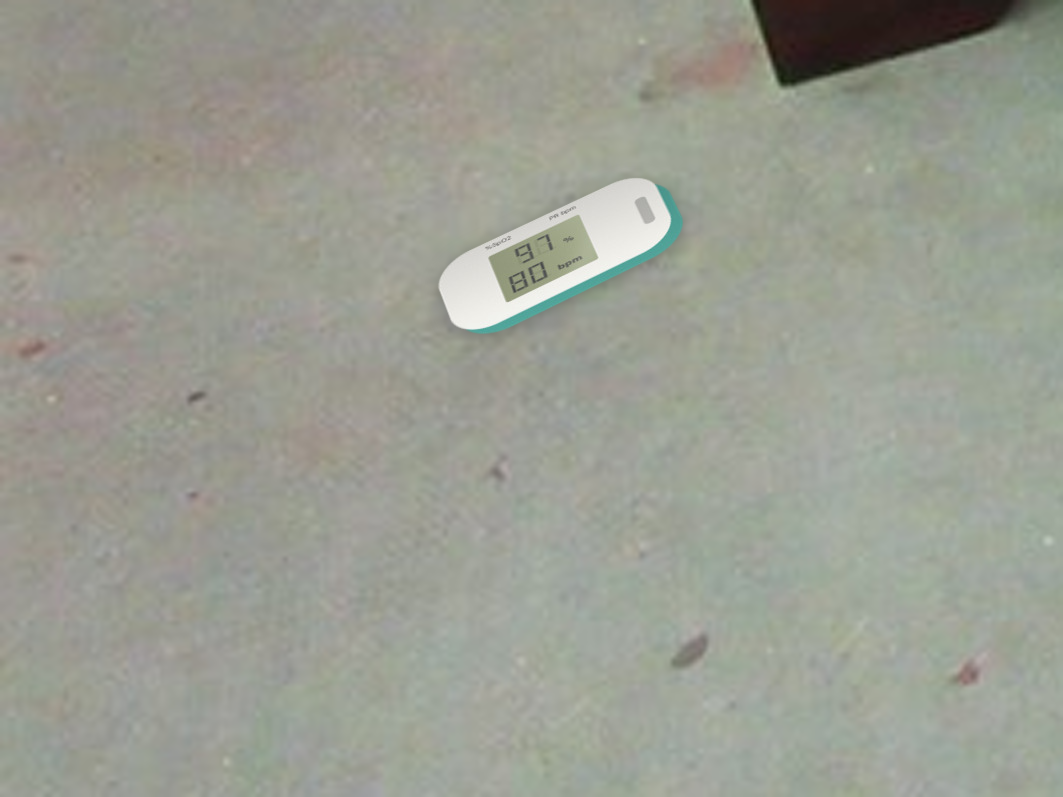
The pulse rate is 80 bpm
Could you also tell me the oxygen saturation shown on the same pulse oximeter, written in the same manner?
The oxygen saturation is 97 %
